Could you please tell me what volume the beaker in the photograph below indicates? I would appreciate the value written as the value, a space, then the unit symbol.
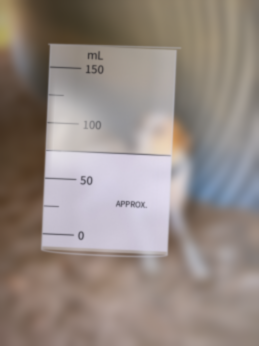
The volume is 75 mL
